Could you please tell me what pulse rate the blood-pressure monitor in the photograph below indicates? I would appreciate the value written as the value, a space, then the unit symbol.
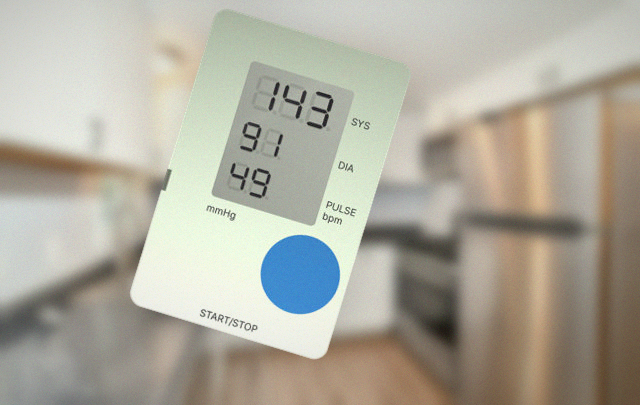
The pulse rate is 49 bpm
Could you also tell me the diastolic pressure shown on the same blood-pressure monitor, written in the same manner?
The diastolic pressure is 91 mmHg
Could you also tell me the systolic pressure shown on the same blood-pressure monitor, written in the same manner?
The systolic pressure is 143 mmHg
